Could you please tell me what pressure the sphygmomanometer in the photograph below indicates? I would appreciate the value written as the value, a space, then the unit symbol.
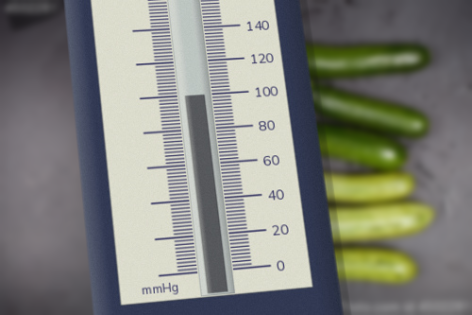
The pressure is 100 mmHg
